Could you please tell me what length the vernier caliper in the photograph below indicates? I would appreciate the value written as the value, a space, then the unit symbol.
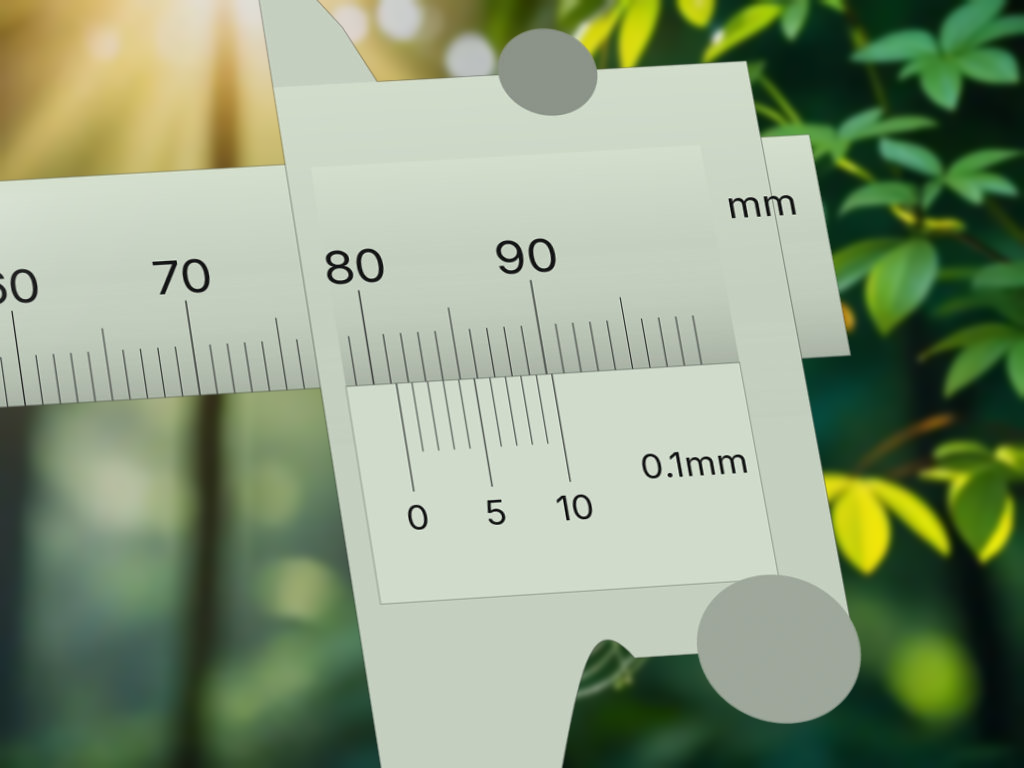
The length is 81.3 mm
